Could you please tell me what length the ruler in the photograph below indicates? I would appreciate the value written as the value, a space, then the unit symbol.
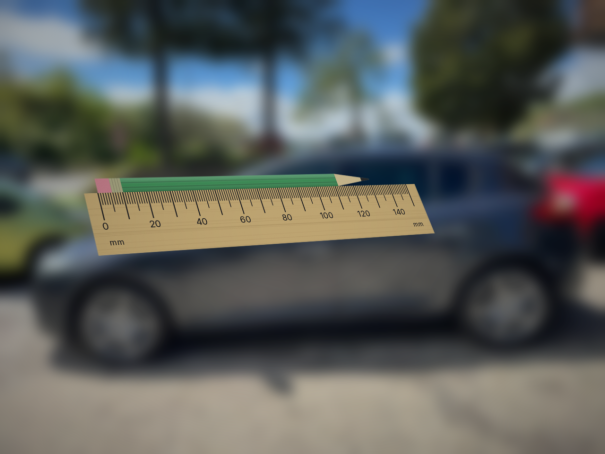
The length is 130 mm
